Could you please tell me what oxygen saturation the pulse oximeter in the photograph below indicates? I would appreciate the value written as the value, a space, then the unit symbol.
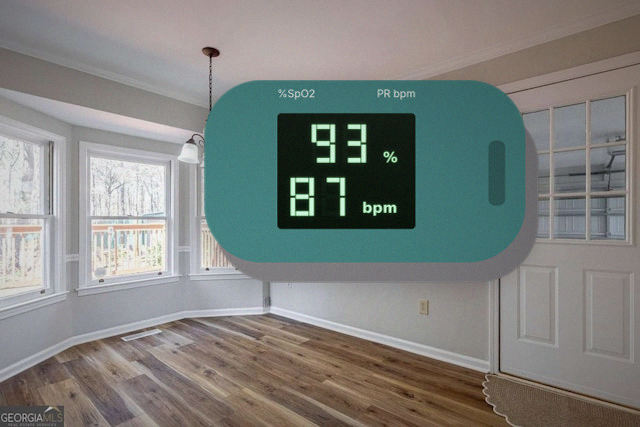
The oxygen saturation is 93 %
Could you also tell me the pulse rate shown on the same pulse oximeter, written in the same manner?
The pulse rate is 87 bpm
